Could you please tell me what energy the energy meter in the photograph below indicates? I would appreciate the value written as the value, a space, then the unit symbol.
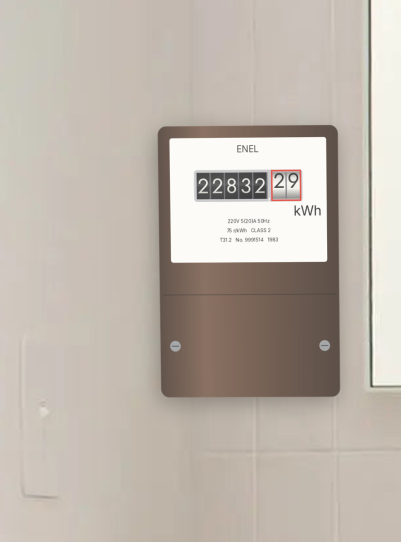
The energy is 22832.29 kWh
